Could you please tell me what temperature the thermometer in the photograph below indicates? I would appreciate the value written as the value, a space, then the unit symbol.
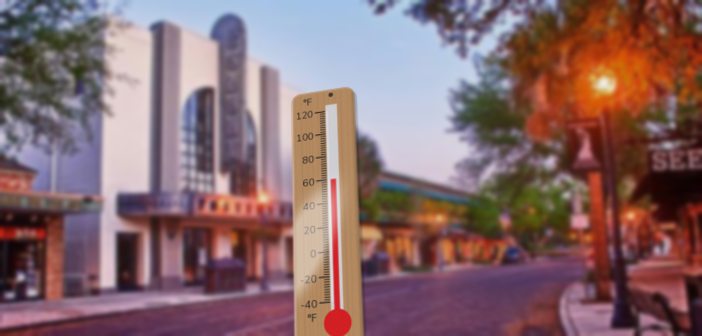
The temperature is 60 °F
